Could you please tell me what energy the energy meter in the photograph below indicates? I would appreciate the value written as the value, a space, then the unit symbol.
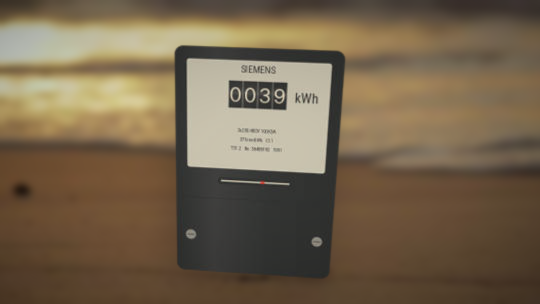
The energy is 39 kWh
